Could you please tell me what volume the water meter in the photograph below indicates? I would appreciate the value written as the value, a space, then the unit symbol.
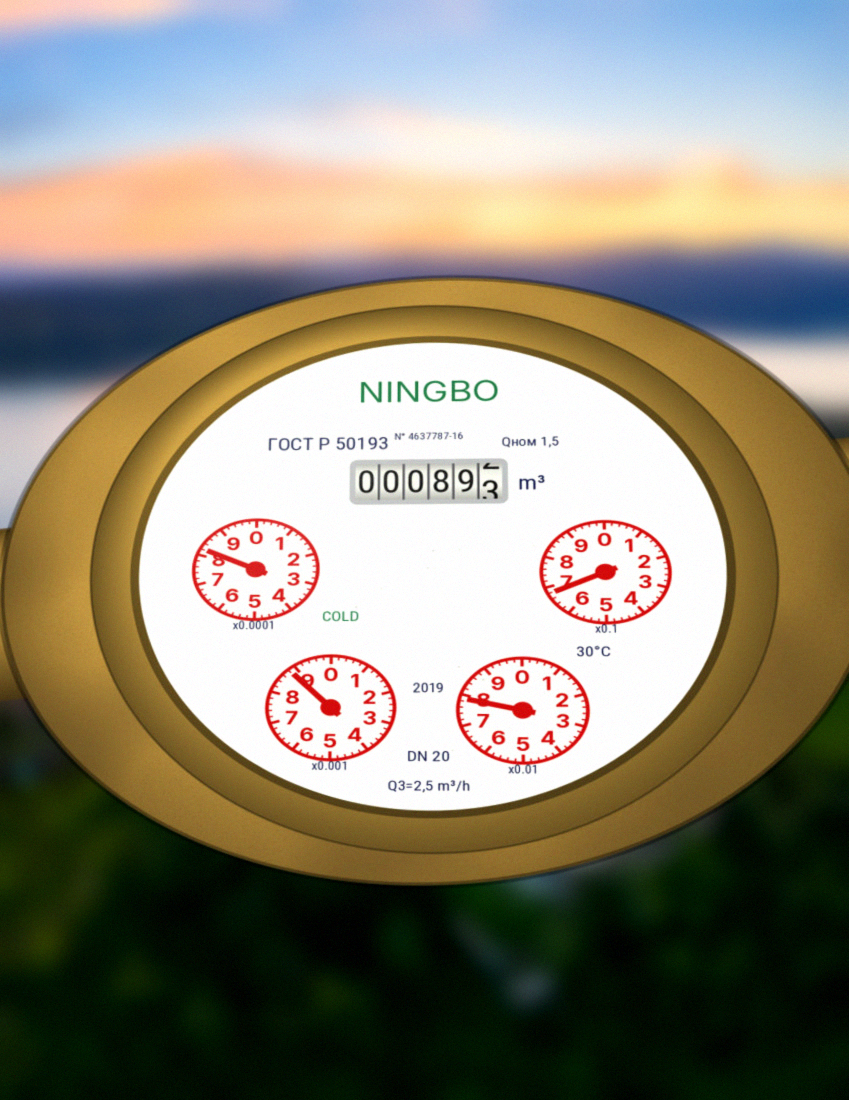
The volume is 892.6788 m³
